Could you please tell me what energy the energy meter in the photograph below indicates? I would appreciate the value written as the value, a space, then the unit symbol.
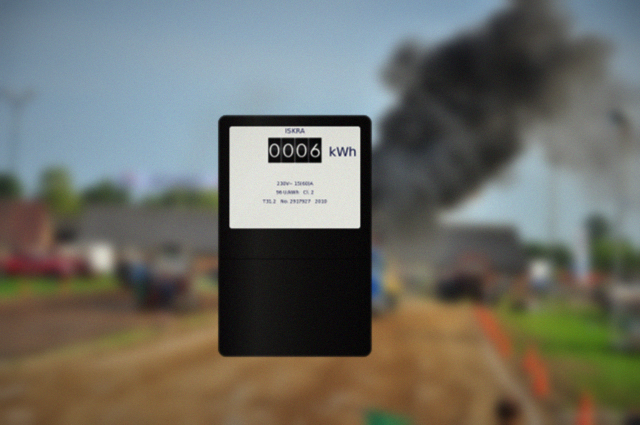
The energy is 6 kWh
